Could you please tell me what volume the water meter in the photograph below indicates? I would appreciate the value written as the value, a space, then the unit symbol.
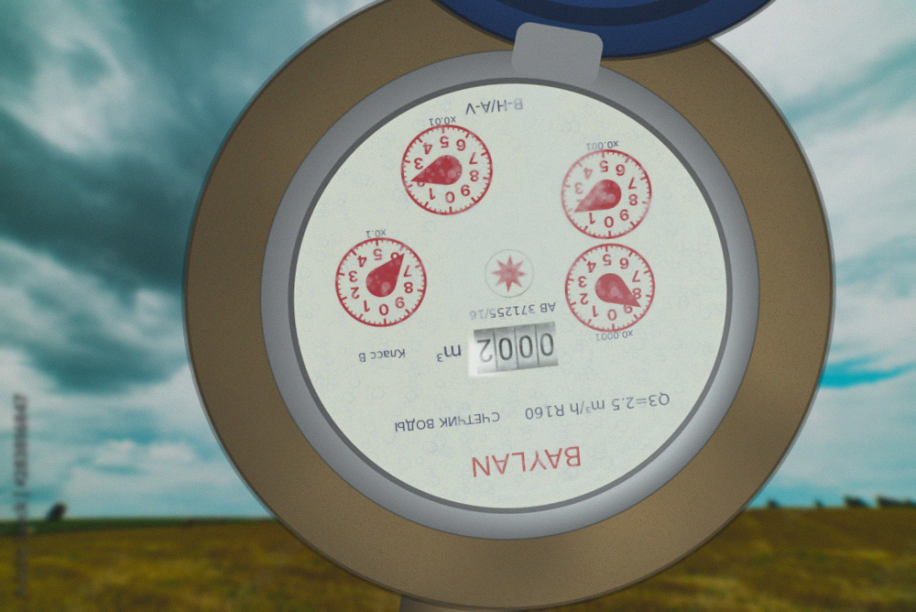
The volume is 2.6218 m³
